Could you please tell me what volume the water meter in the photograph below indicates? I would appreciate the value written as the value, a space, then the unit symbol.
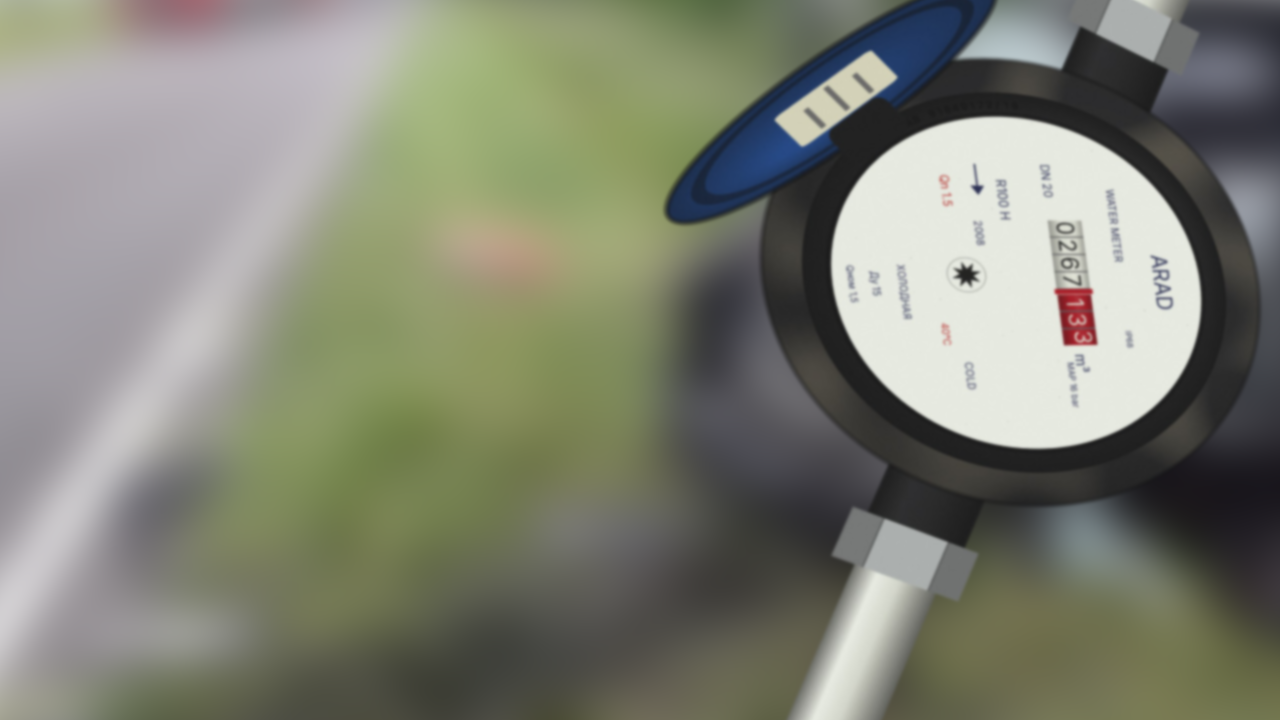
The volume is 267.133 m³
